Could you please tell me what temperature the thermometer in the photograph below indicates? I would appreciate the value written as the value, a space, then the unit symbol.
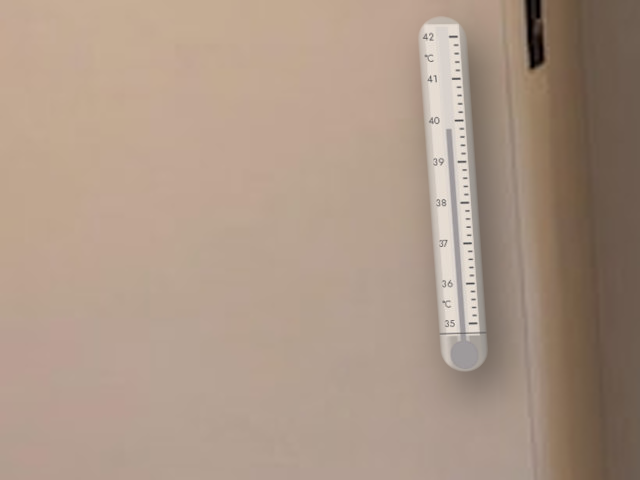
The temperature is 39.8 °C
